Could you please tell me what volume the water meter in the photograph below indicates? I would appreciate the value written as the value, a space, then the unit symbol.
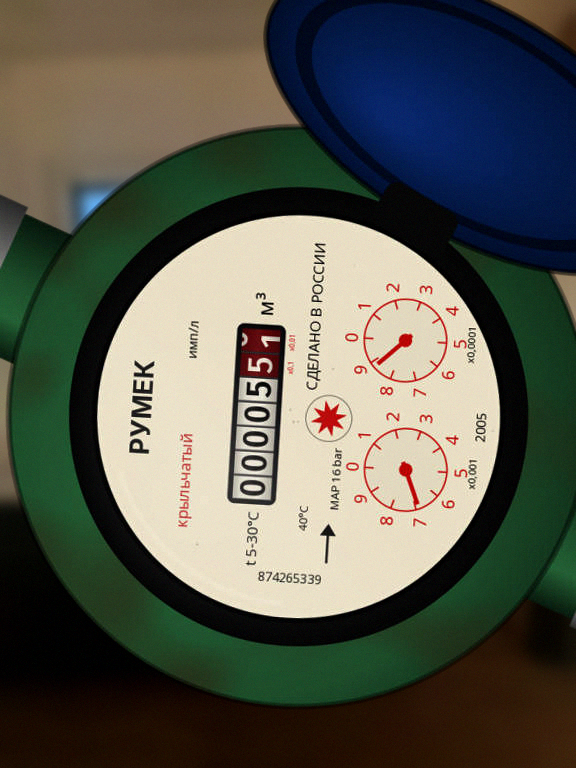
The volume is 5.5068 m³
